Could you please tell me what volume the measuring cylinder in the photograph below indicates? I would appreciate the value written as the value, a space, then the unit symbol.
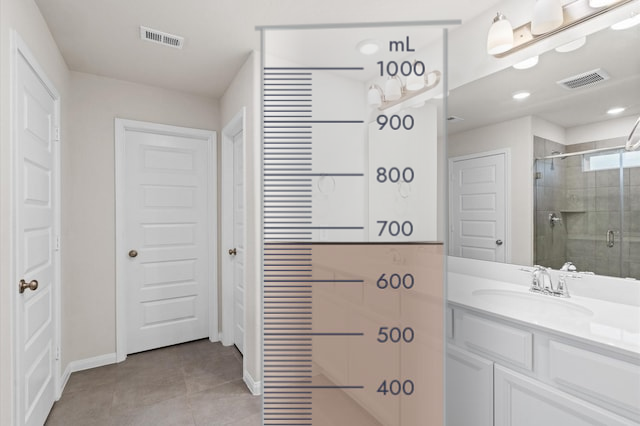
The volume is 670 mL
